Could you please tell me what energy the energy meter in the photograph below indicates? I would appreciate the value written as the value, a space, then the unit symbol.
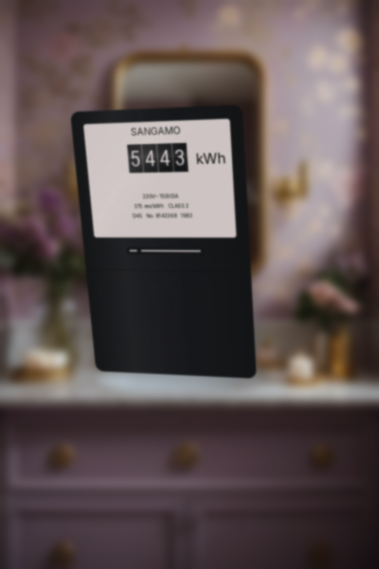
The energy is 5443 kWh
